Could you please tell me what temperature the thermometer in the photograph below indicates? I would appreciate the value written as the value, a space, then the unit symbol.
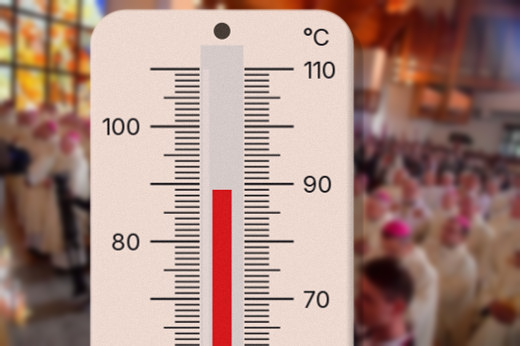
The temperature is 89 °C
